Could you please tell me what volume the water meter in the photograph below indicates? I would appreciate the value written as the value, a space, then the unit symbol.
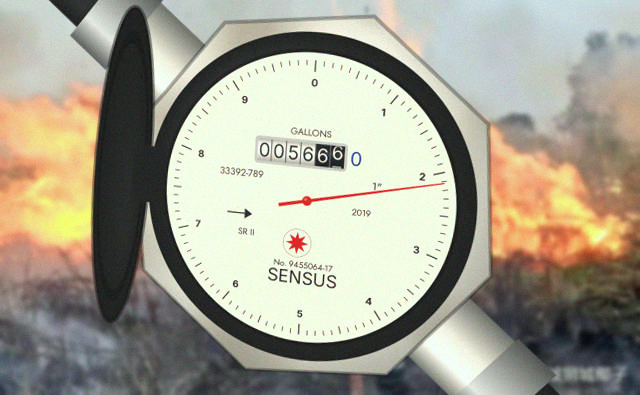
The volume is 56662.1 gal
